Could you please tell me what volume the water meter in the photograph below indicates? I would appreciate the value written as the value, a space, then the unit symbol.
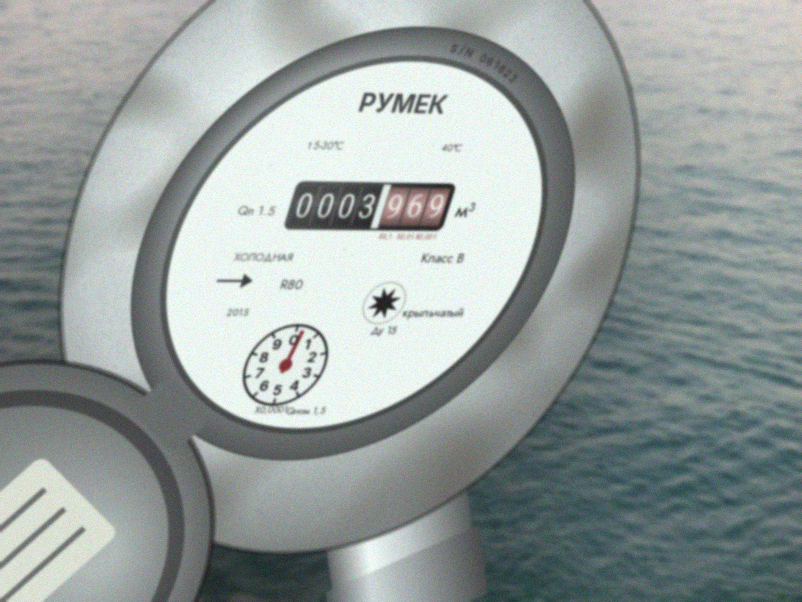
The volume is 3.9690 m³
